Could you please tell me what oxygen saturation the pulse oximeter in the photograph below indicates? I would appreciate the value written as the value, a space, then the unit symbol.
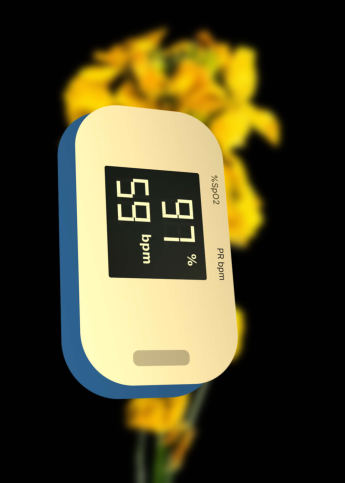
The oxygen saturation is 97 %
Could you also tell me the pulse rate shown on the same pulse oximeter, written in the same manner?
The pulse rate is 59 bpm
